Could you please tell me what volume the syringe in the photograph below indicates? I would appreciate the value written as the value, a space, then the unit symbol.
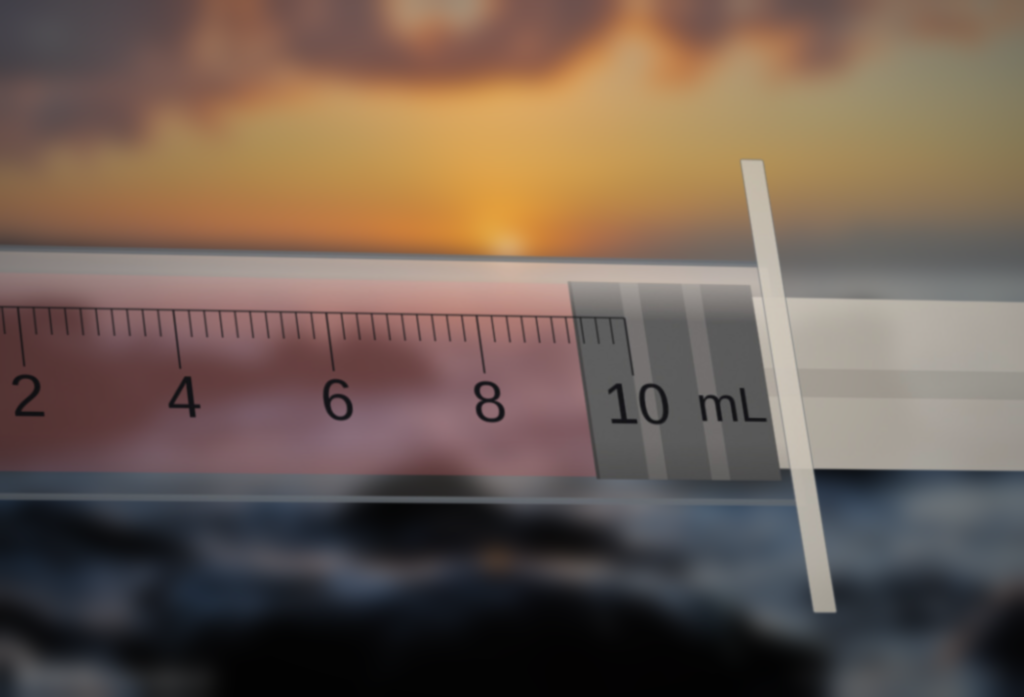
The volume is 9.3 mL
